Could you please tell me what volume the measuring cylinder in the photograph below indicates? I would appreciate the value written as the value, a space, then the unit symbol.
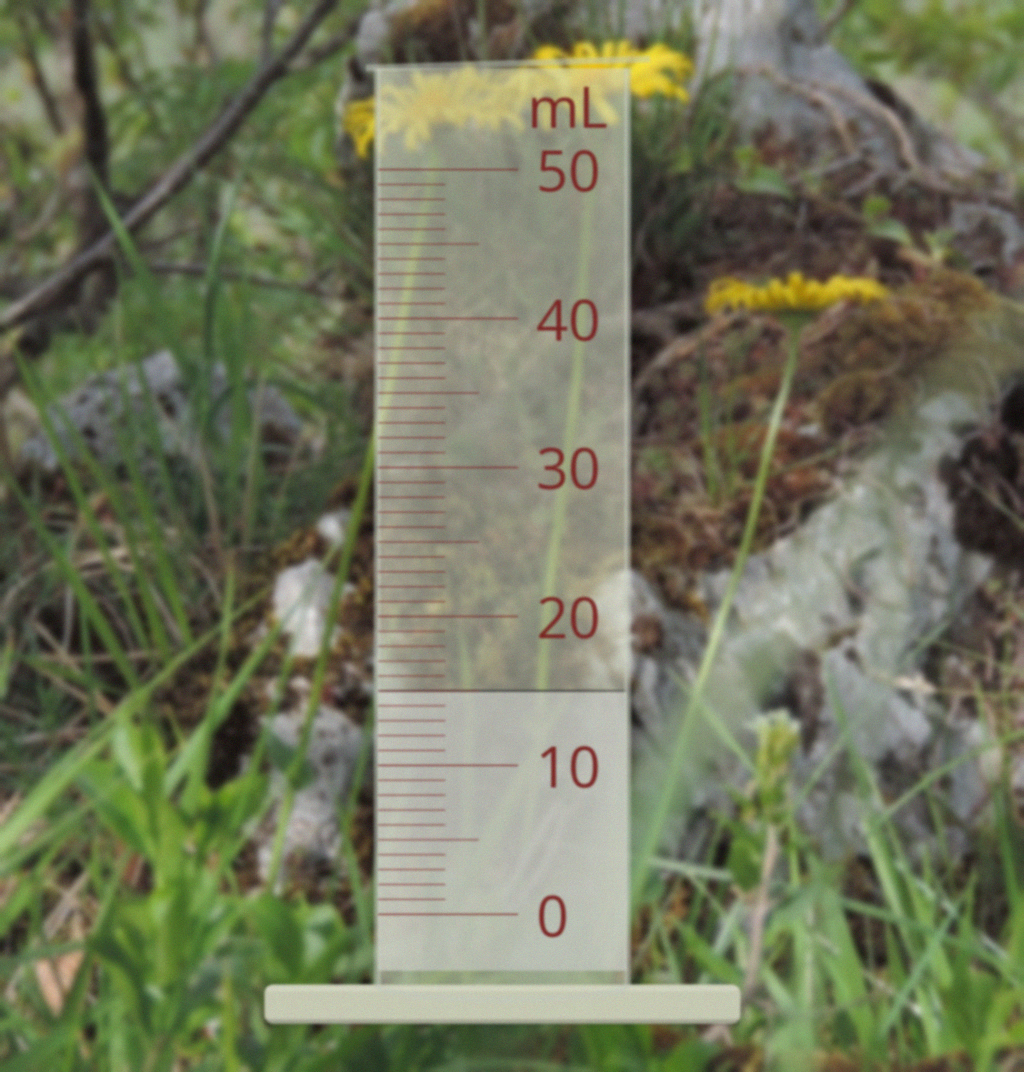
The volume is 15 mL
